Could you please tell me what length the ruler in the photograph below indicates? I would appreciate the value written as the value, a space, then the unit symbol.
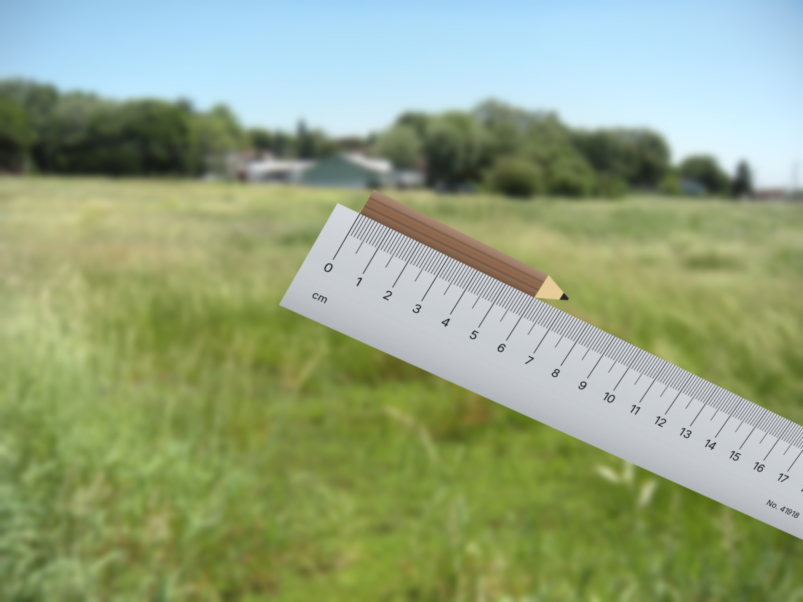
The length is 7 cm
